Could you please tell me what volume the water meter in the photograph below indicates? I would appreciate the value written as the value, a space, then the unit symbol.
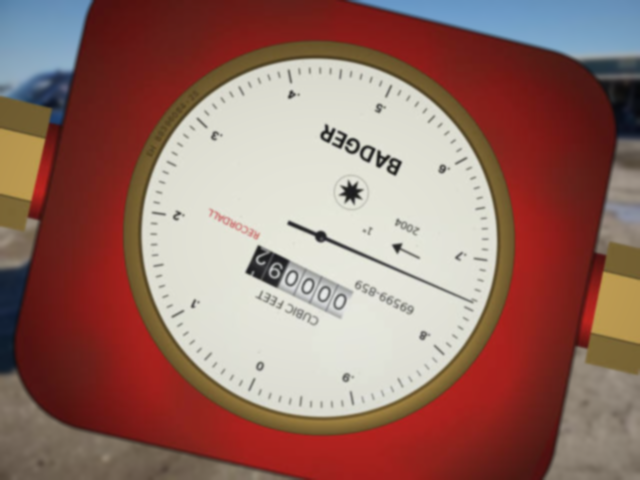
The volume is 91.74 ft³
